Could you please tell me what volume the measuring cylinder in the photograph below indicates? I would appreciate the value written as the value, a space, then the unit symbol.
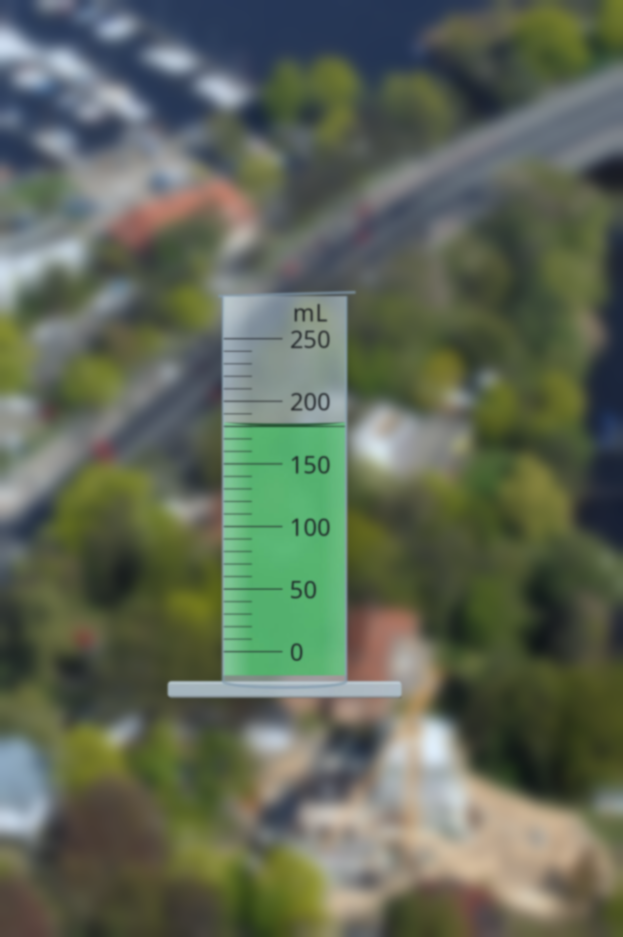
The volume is 180 mL
